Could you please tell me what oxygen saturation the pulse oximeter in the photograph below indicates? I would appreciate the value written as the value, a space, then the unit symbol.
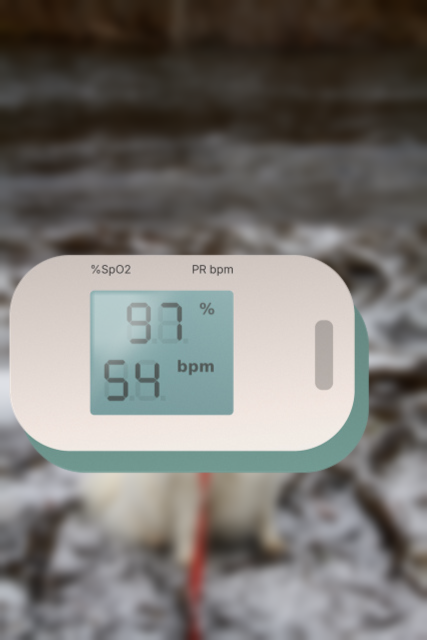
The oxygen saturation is 97 %
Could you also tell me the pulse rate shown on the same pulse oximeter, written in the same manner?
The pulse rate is 54 bpm
